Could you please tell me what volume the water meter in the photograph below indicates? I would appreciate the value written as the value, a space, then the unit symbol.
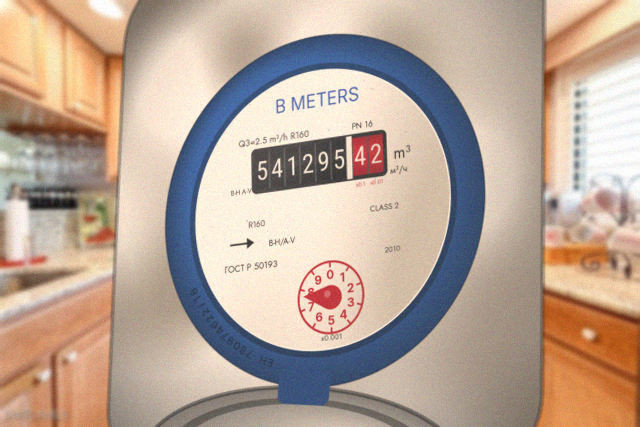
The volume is 541295.427 m³
